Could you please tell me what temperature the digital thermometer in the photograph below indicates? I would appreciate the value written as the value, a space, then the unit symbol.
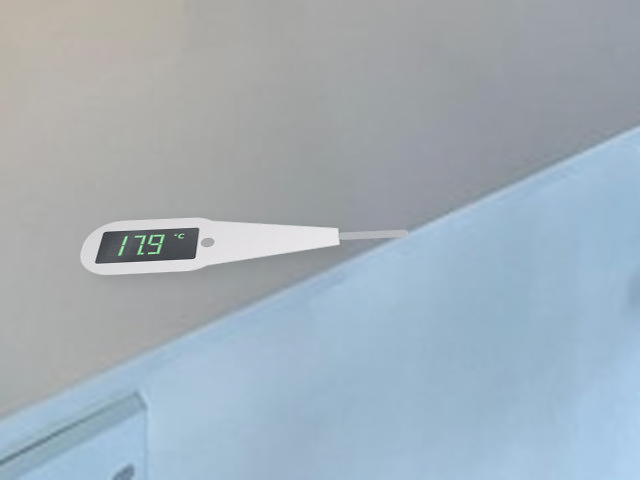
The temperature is 17.9 °C
